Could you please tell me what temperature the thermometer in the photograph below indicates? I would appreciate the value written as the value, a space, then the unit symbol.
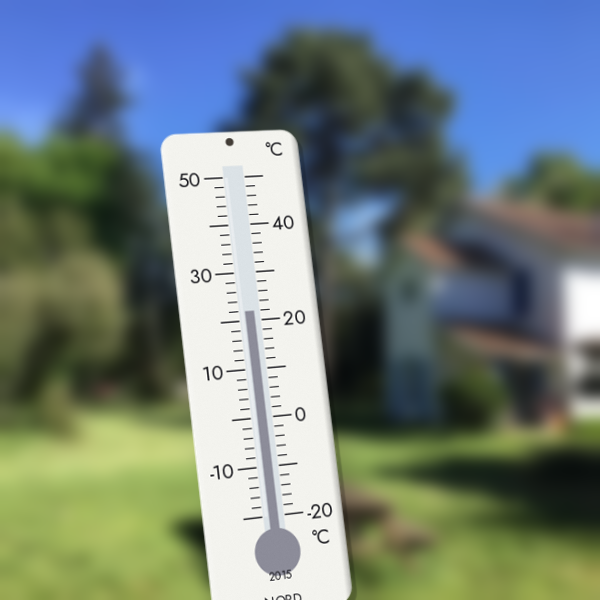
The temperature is 22 °C
